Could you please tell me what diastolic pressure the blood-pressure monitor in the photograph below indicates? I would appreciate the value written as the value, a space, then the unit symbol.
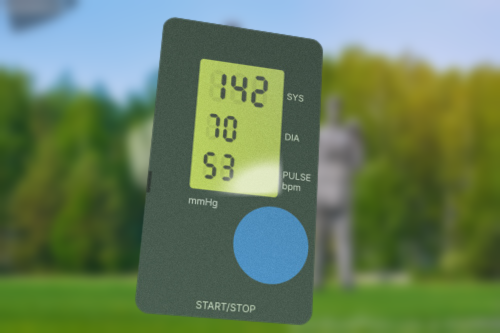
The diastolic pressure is 70 mmHg
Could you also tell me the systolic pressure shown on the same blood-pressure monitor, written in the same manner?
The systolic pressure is 142 mmHg
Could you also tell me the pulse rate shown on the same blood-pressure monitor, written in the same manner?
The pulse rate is 53 bpm
